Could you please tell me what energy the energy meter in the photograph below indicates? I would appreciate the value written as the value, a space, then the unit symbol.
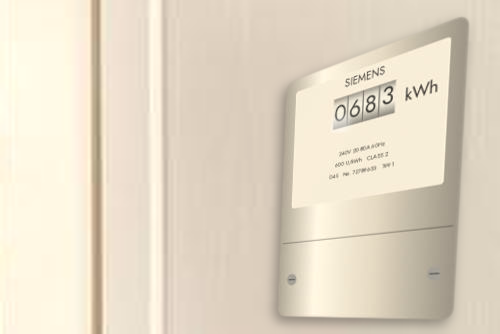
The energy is 683 kWh
